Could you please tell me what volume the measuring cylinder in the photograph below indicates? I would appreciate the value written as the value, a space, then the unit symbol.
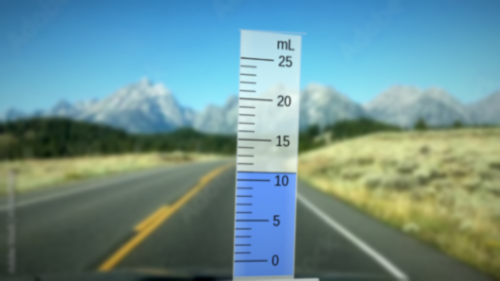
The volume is 11 mL
